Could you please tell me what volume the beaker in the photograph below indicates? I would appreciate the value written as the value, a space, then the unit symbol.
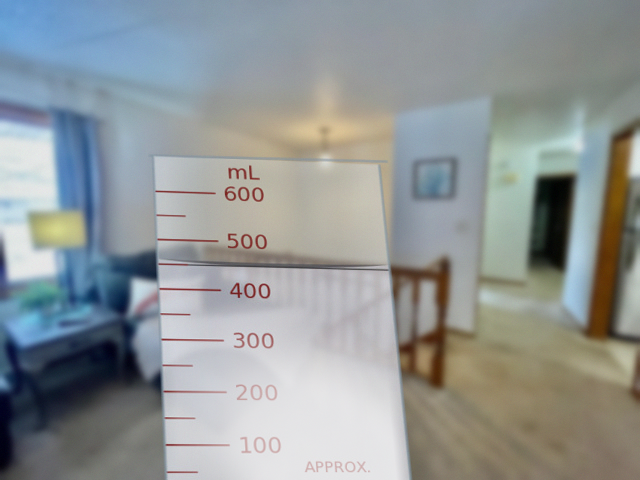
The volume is 450 mL
